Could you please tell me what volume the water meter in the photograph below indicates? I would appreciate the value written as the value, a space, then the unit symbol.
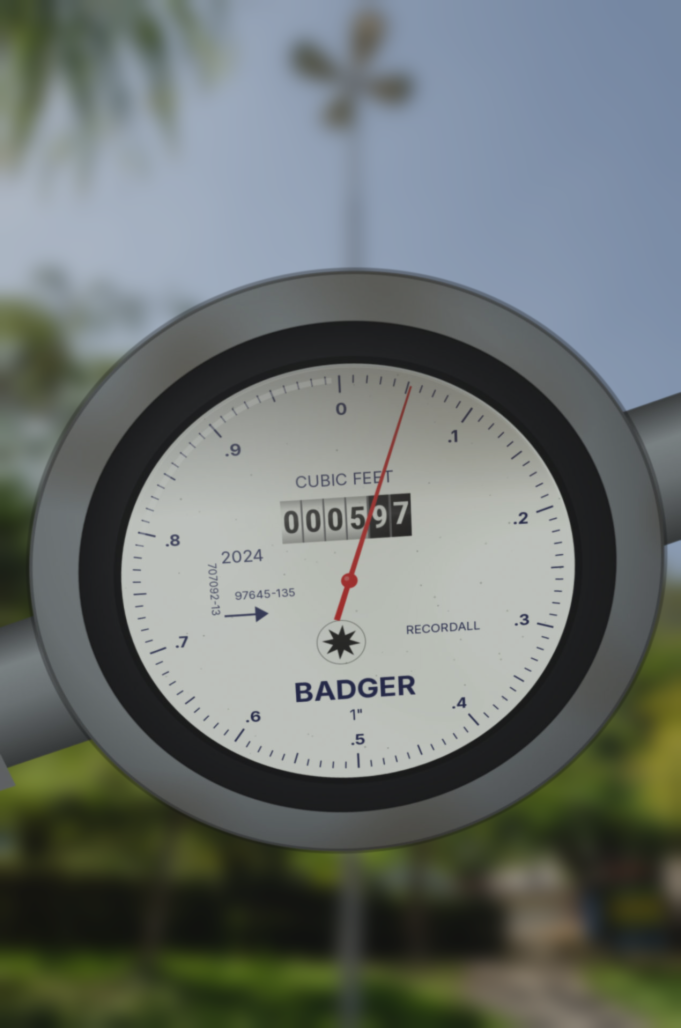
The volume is 597.05 ft³
